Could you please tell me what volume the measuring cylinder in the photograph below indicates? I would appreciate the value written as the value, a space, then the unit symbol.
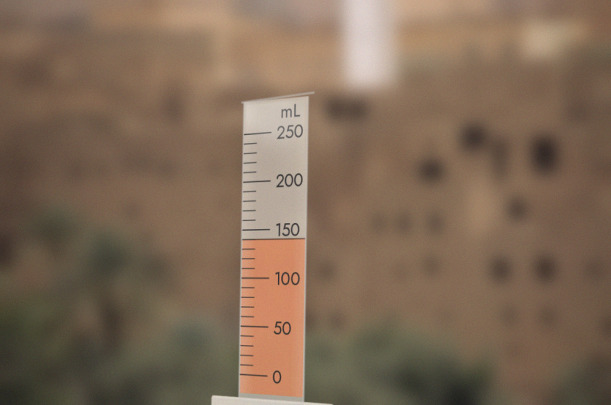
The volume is 140 mL
